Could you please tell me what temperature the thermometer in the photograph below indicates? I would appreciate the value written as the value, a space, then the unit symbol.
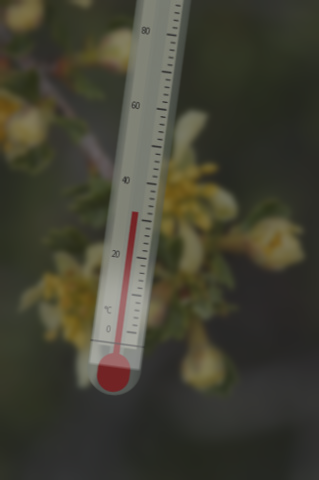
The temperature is 32 °C
